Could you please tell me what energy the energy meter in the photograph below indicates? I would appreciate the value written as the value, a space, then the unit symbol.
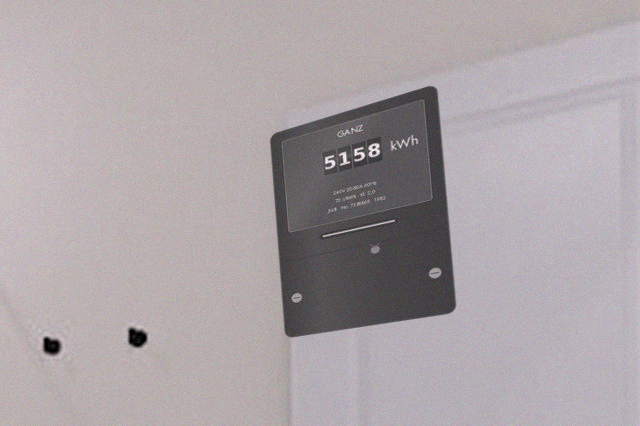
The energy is 5158 kWh
